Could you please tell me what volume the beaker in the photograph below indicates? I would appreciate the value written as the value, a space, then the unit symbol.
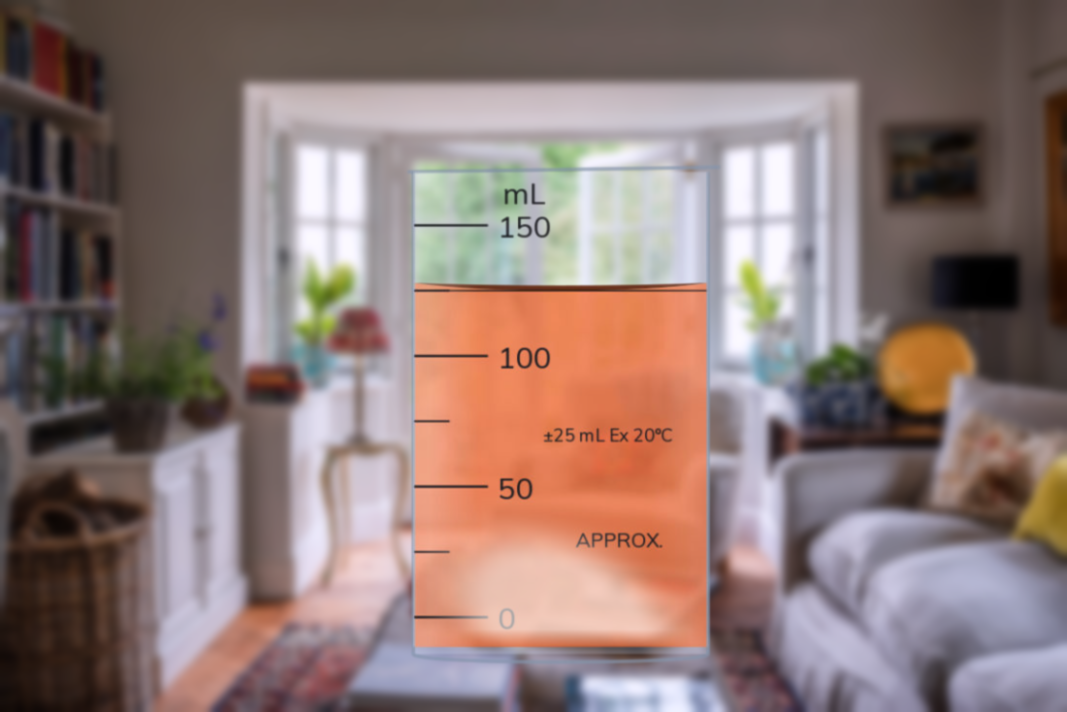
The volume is 125 mL
